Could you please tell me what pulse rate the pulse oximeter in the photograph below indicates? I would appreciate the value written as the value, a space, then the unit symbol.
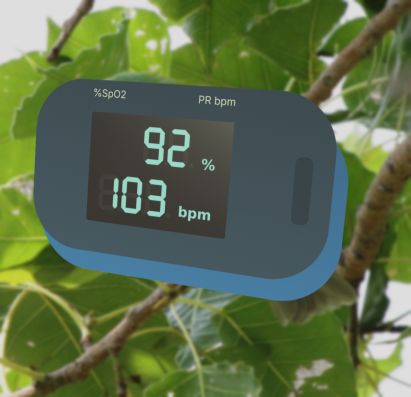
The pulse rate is 103 bpm
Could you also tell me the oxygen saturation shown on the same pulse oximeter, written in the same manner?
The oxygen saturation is 92 %
